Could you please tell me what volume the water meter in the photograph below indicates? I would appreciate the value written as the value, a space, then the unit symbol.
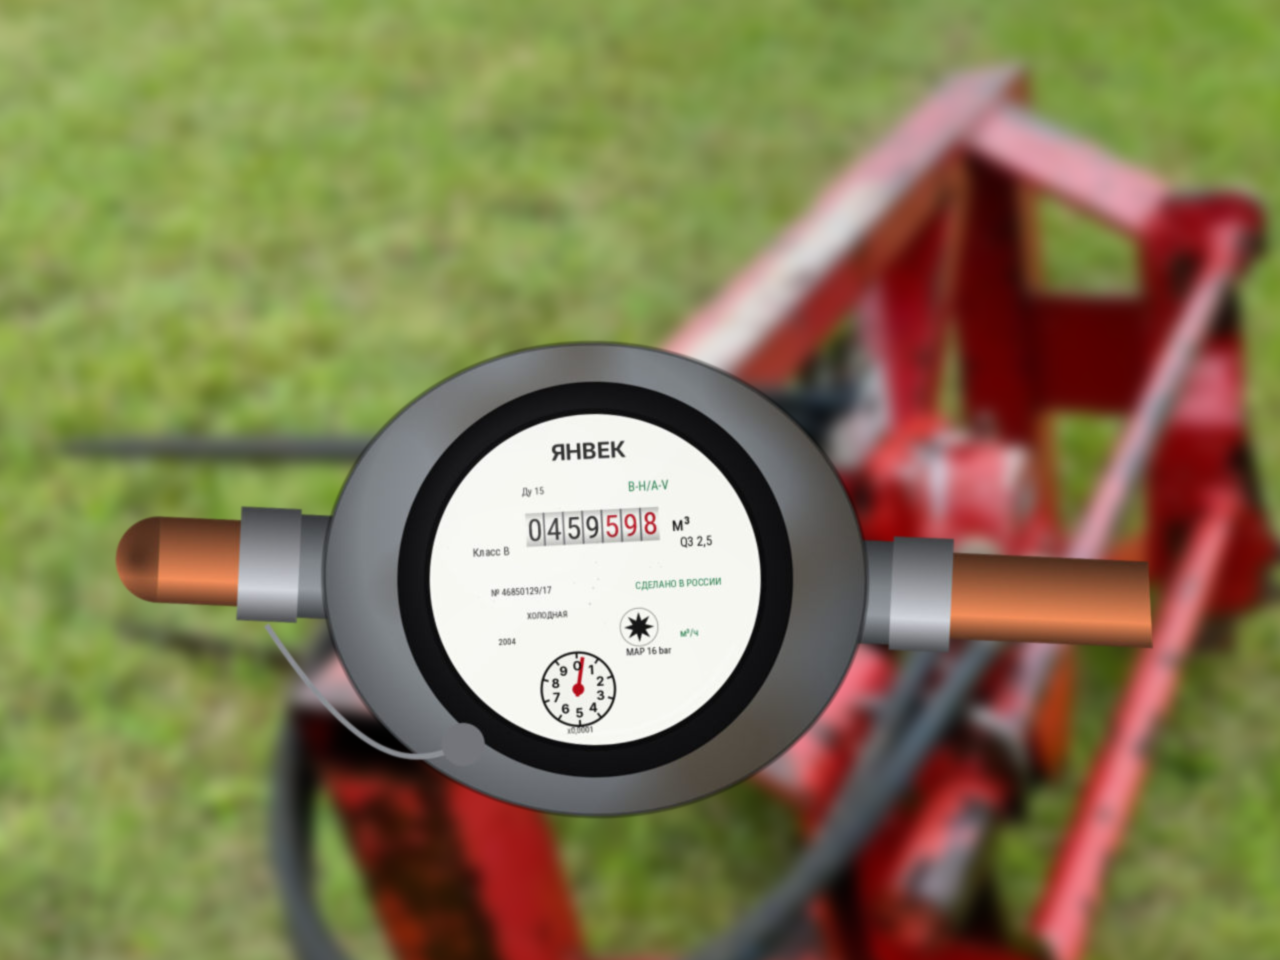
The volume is 459.5980 m³
